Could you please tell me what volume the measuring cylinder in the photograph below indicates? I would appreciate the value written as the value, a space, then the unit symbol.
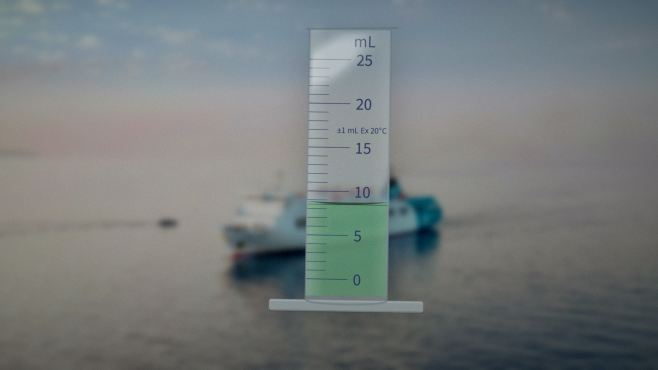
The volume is 8.5 mL
